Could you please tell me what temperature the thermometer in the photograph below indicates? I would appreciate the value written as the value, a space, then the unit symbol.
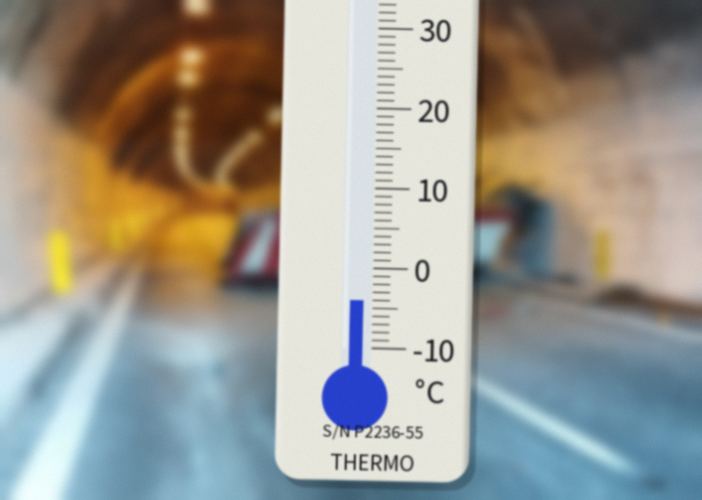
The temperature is -4 °C
